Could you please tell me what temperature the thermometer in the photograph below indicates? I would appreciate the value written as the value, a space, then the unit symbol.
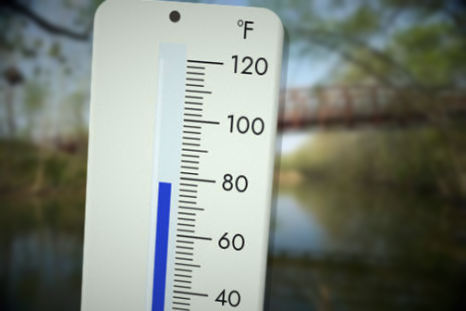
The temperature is 78 °F
